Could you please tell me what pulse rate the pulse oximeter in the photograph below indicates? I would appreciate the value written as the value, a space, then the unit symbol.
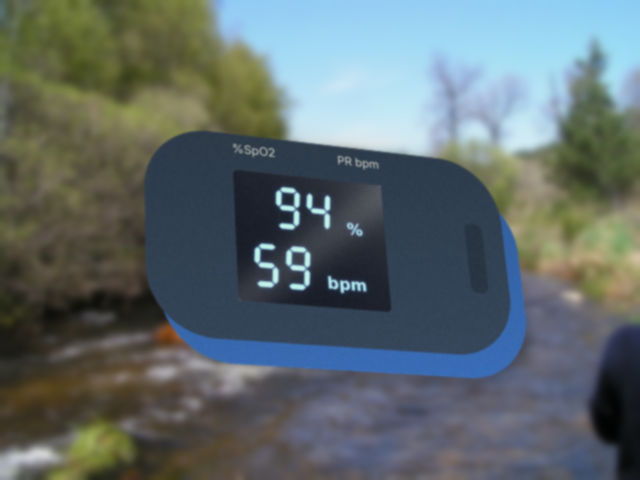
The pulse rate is 59 bpm
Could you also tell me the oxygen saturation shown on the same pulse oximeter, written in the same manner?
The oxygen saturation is 94 %
